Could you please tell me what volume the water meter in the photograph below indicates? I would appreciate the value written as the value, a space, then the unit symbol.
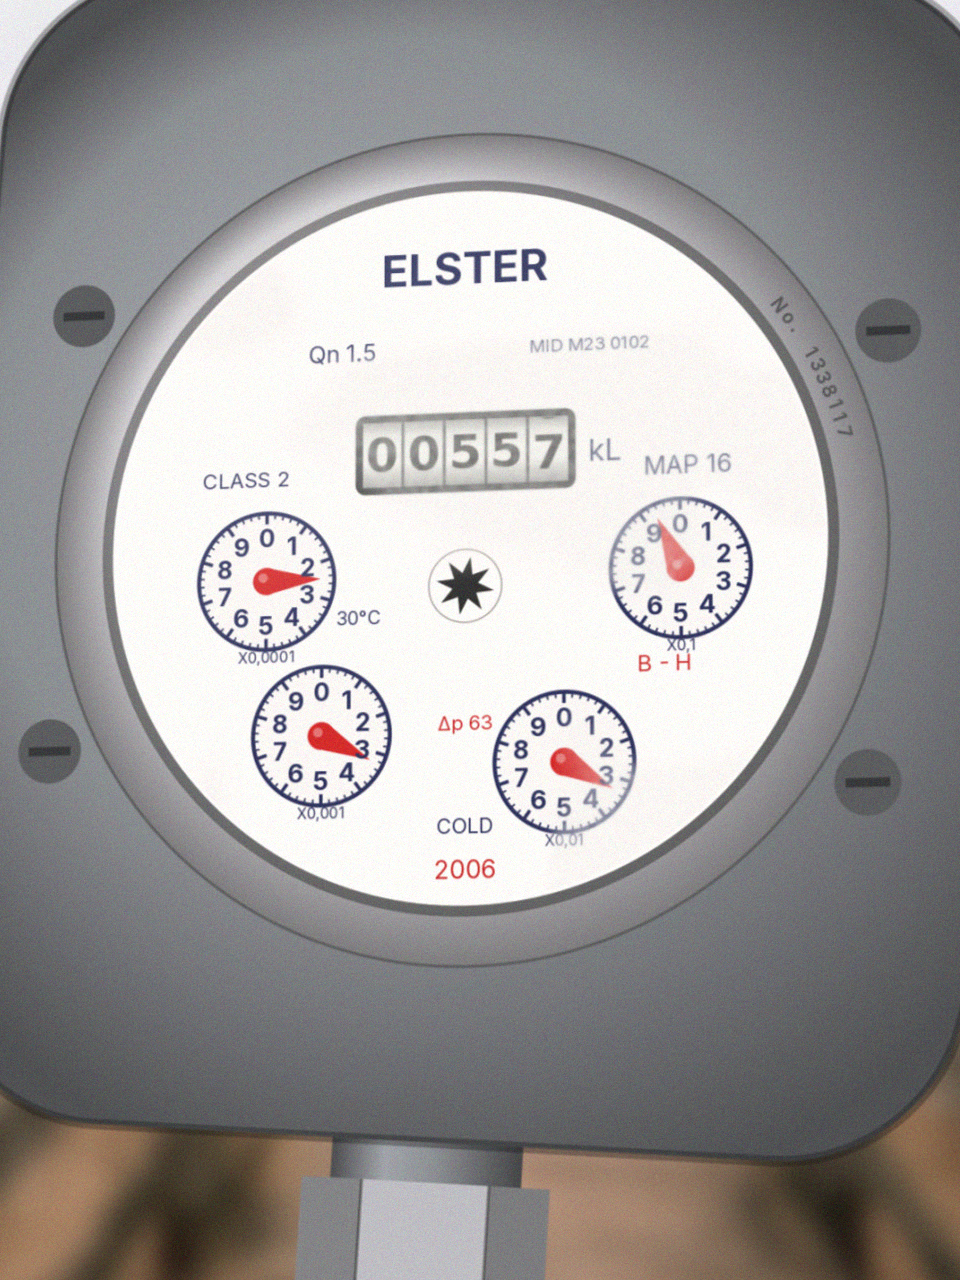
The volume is 556.9332 kL
